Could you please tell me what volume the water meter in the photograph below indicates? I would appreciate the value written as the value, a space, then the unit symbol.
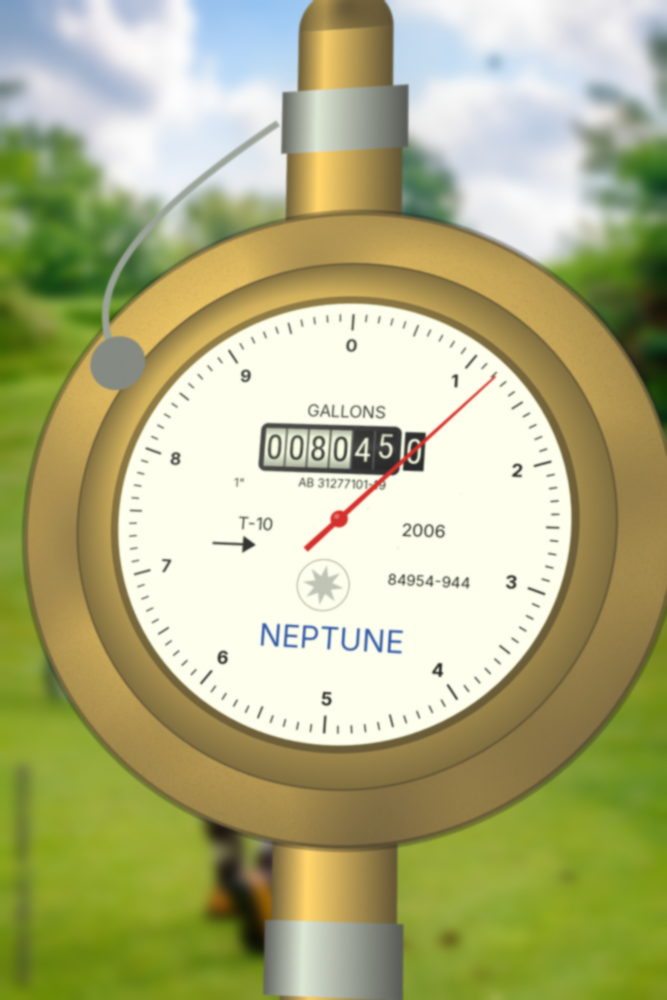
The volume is 80451.2 gal
